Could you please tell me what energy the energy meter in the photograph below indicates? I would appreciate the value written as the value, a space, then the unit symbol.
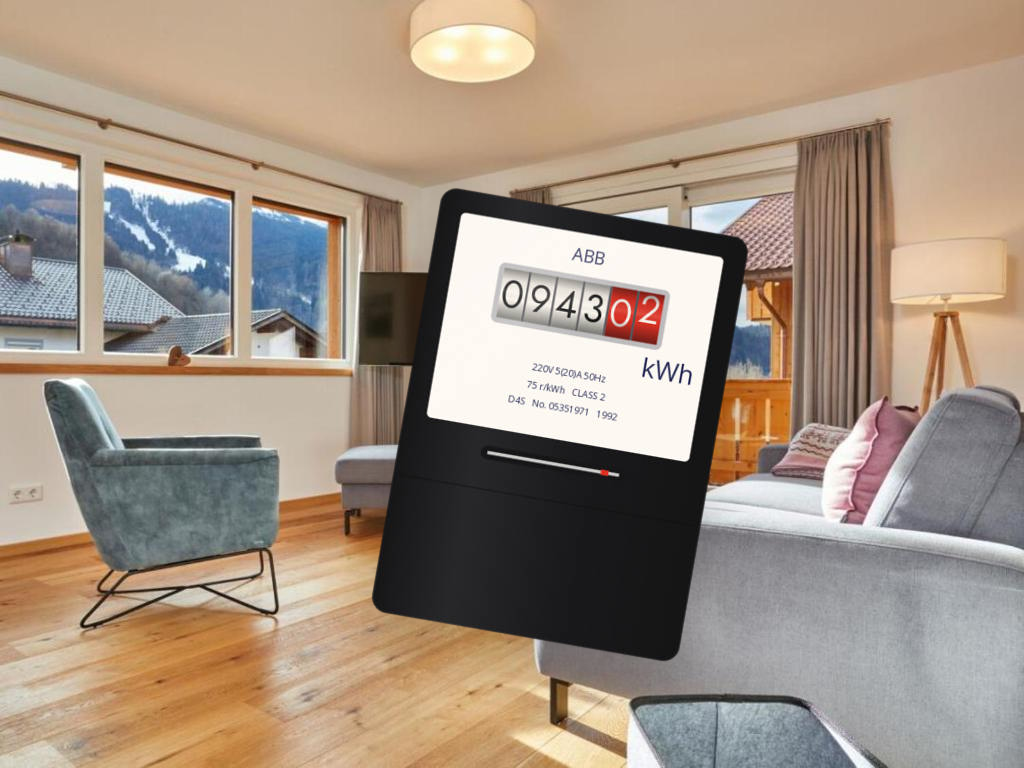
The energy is 943.02 kWh
